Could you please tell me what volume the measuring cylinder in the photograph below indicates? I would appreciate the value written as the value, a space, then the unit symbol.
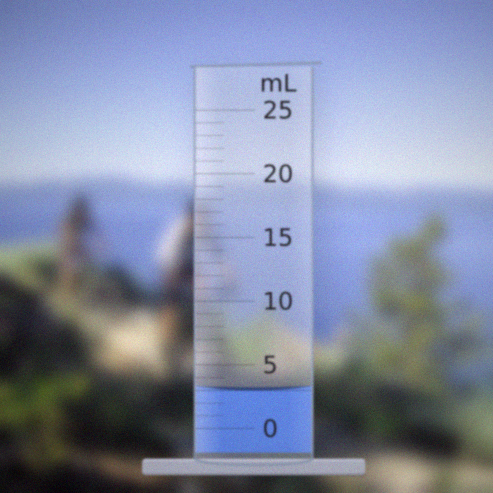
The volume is 3 mL
